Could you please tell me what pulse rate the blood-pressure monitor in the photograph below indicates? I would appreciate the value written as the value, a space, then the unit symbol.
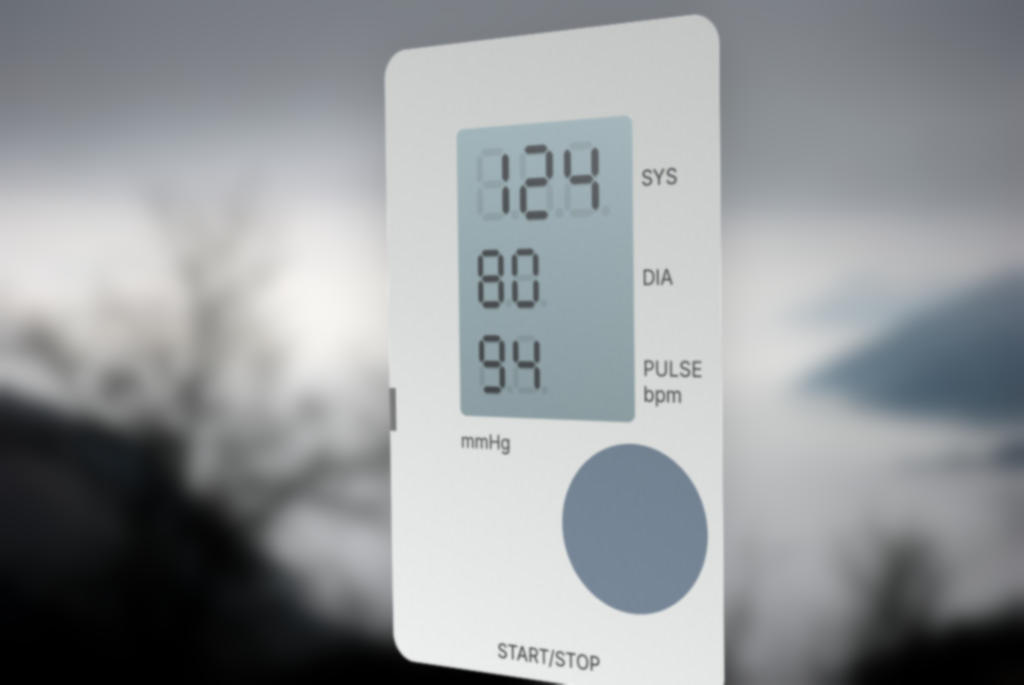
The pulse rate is 94 bpm
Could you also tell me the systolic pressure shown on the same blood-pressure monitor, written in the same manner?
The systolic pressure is 124 mmHg
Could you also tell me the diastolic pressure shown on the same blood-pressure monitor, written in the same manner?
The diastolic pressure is 80 mmHg
